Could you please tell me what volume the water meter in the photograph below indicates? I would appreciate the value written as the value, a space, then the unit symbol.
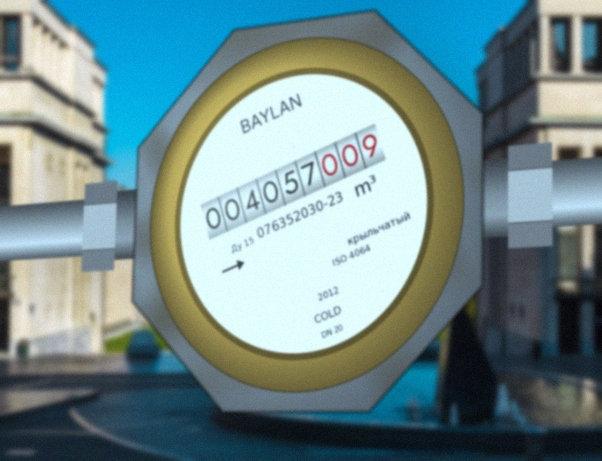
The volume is 4057.009 m³
